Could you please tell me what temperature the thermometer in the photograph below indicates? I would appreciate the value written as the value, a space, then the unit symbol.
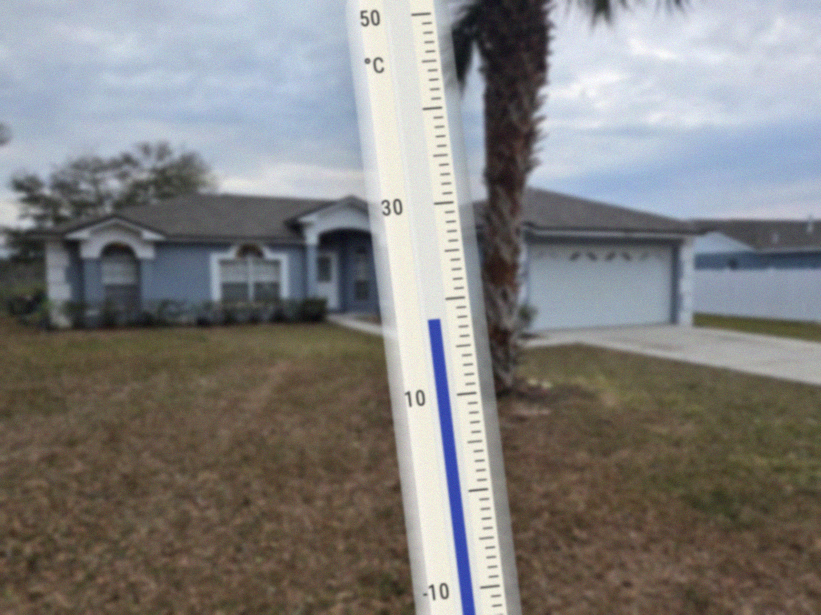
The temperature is 18 °C
